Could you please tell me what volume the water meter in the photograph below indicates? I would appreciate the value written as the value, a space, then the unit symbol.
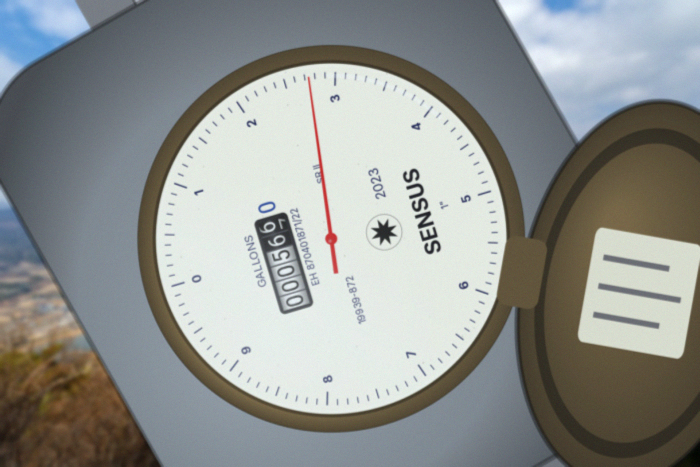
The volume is 5662.7 gal
